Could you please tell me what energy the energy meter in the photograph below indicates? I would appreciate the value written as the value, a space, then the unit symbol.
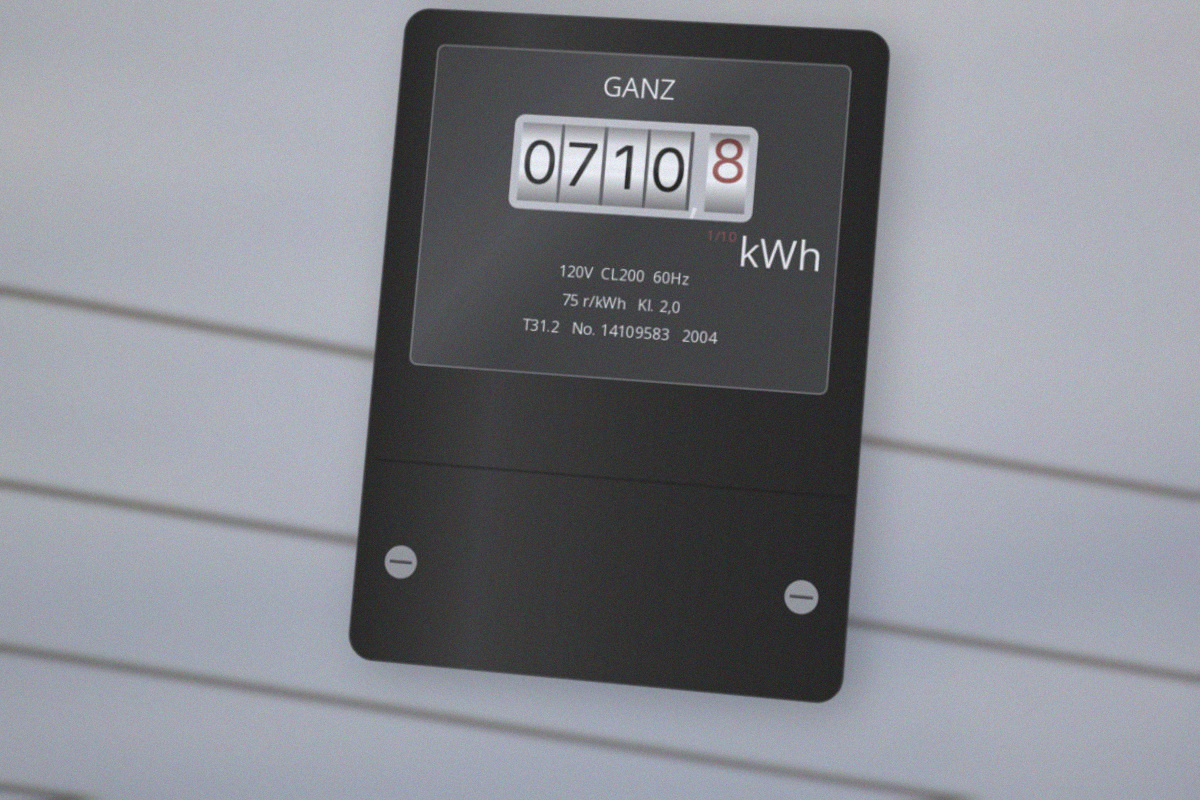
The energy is 710.8 kWh
